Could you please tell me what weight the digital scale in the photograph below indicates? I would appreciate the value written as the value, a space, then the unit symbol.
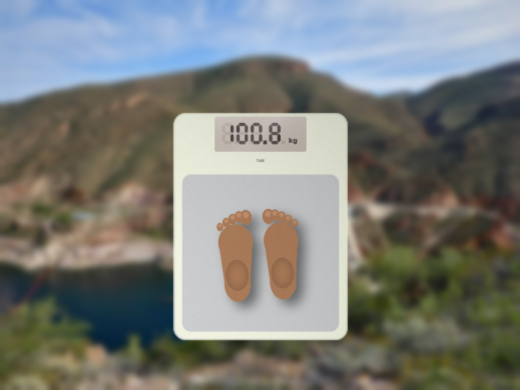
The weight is 100.8 kg
